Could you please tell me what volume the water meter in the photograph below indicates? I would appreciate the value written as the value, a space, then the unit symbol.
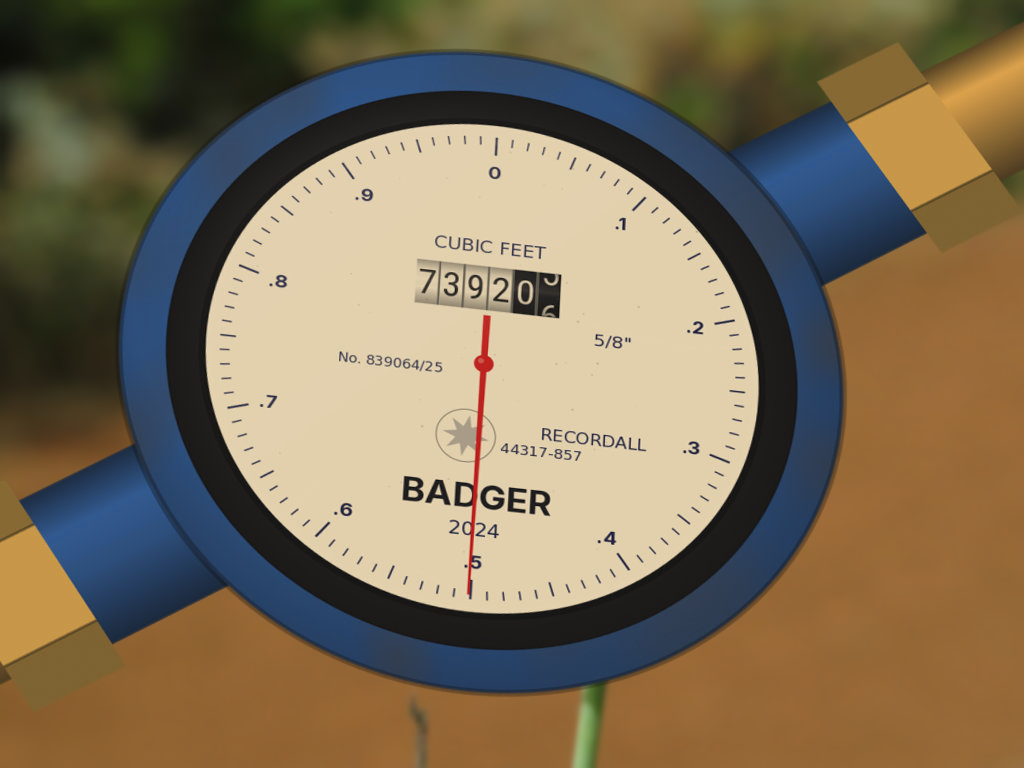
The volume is 739205.50 ft³
